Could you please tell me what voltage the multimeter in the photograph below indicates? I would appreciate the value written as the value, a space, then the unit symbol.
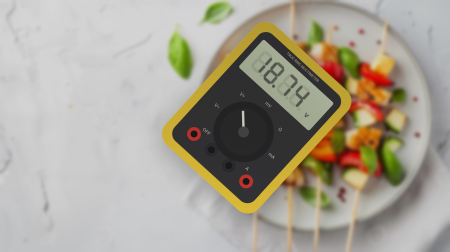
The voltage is 18.74 V
